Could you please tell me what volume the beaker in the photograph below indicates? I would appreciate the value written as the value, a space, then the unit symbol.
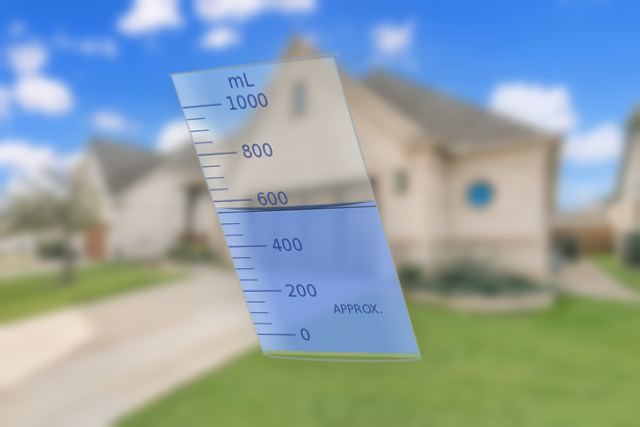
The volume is 550 mL
